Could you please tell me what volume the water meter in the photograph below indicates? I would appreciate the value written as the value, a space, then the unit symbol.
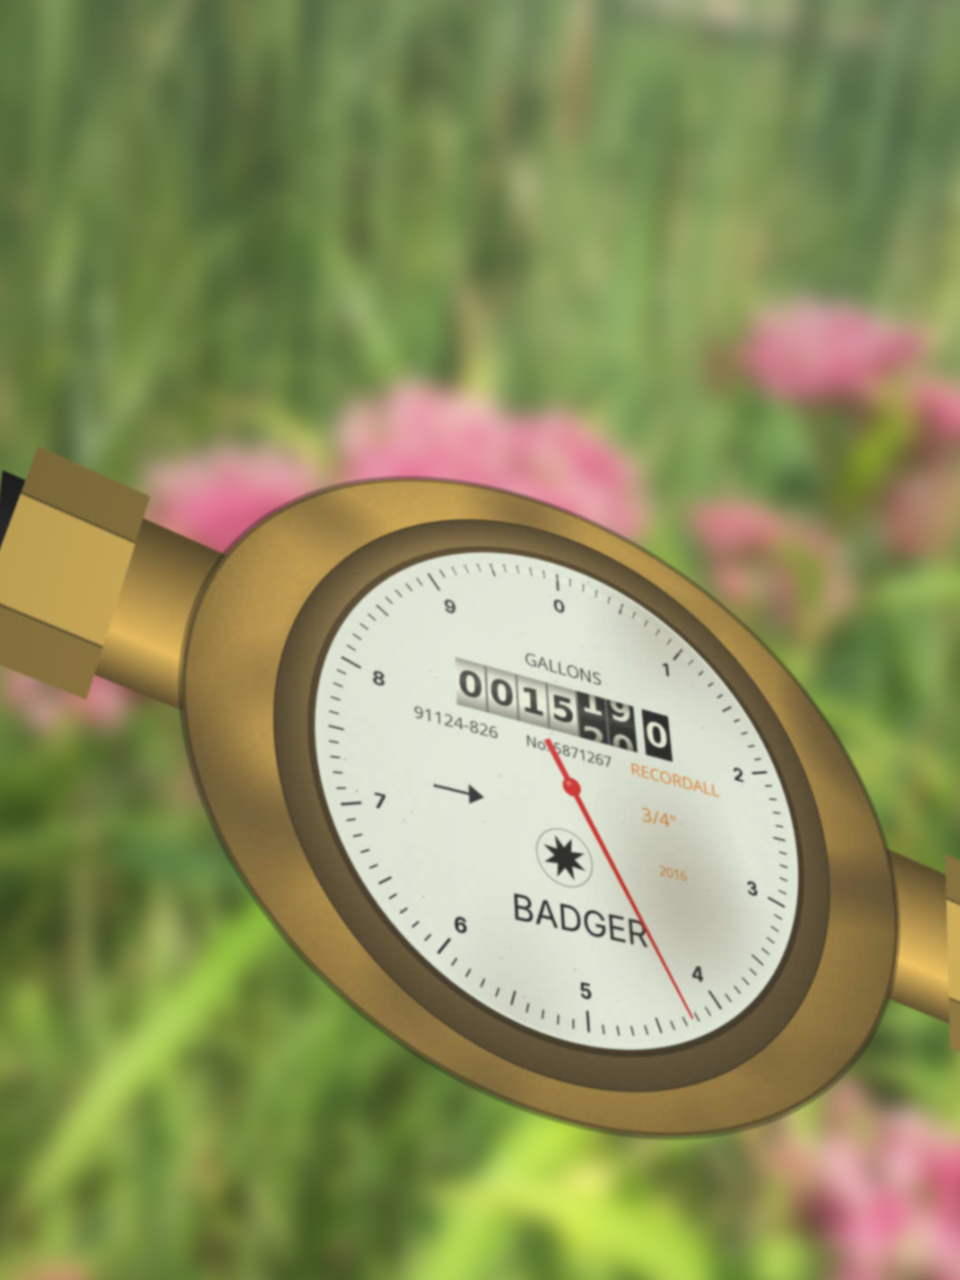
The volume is 15194.2 gal
